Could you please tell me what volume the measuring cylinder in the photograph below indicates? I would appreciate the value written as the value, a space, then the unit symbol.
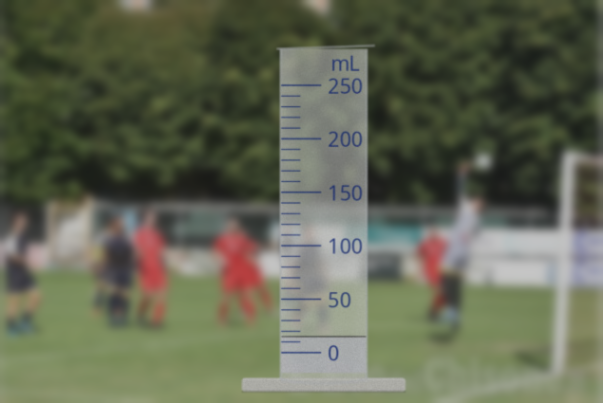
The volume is 15 mL
